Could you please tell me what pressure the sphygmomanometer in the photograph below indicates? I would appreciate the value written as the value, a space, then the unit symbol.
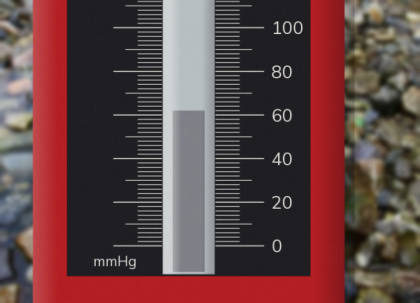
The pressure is 62 mmHg
